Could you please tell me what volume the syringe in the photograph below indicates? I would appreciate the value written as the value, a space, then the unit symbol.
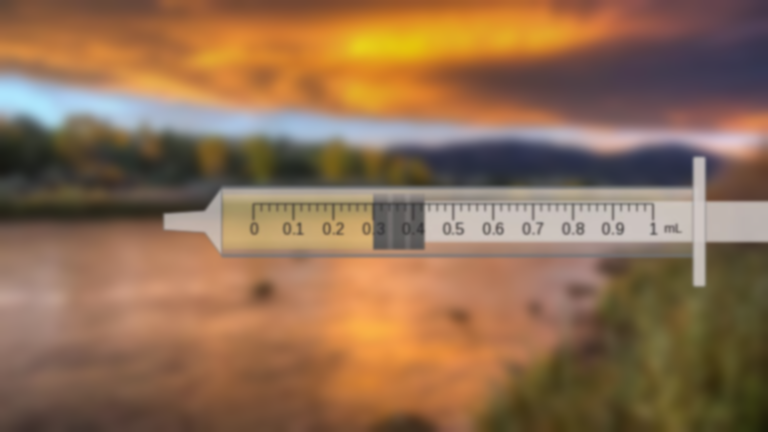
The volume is 0.3 mL
